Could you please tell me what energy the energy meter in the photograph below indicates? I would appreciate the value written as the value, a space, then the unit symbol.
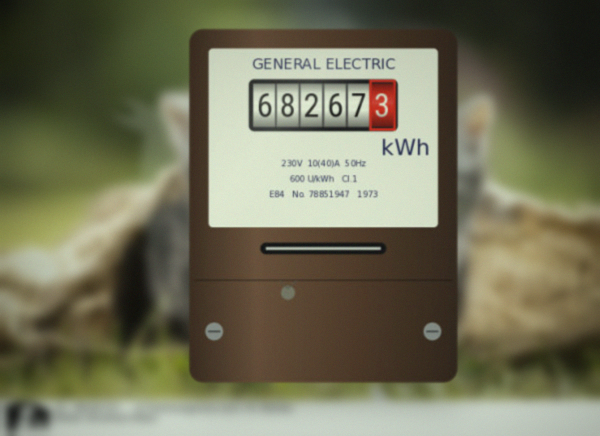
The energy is 68267.3 kWh
